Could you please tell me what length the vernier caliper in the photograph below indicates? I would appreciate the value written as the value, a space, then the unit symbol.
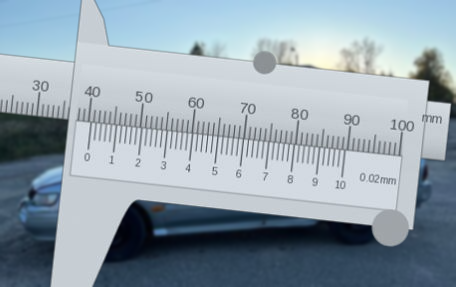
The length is 40.5 mm
